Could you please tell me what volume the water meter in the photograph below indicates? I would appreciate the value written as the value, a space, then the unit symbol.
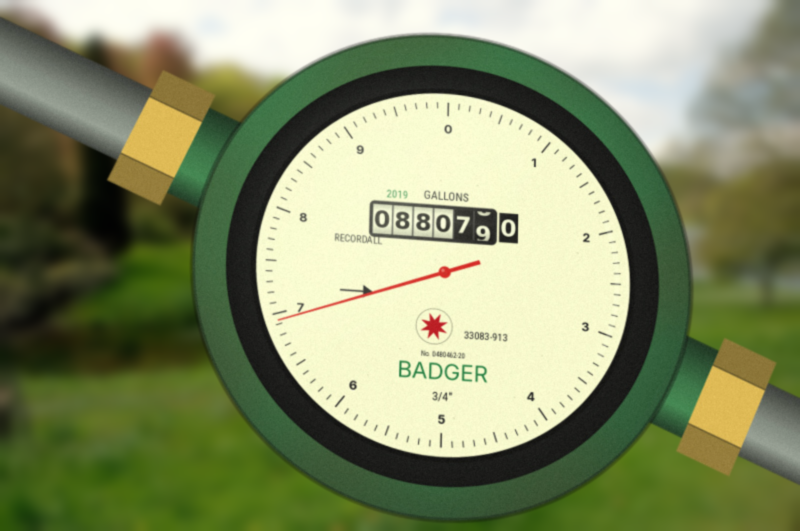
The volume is 880786.9 gal
